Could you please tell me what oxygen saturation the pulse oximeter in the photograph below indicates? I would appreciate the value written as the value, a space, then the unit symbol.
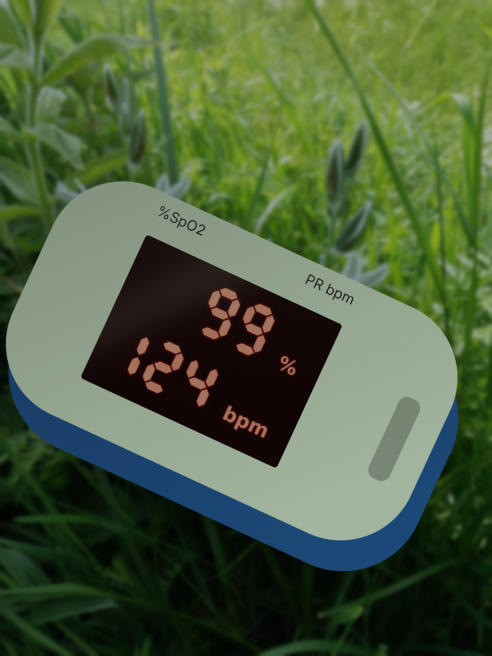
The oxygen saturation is 99 %
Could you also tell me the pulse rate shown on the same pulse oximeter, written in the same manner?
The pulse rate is 124 bpm
